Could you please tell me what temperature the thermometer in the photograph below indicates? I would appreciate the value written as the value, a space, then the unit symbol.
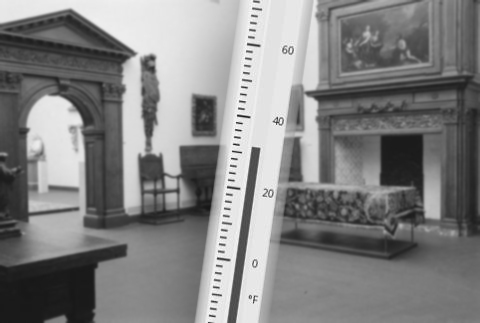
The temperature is 32 °F
